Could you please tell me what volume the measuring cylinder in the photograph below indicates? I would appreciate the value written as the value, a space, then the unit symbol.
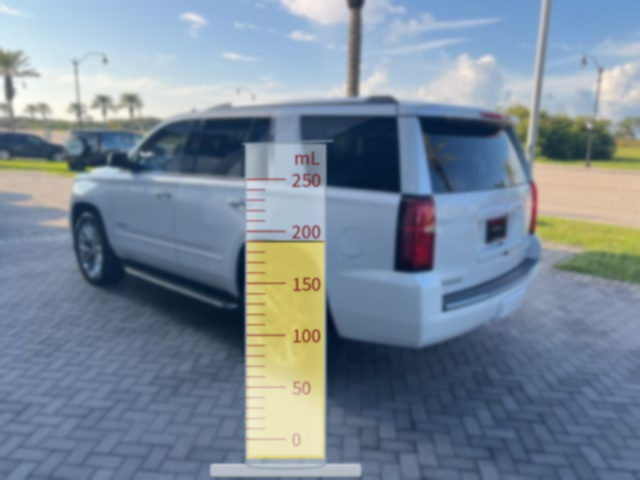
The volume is 190 mL
